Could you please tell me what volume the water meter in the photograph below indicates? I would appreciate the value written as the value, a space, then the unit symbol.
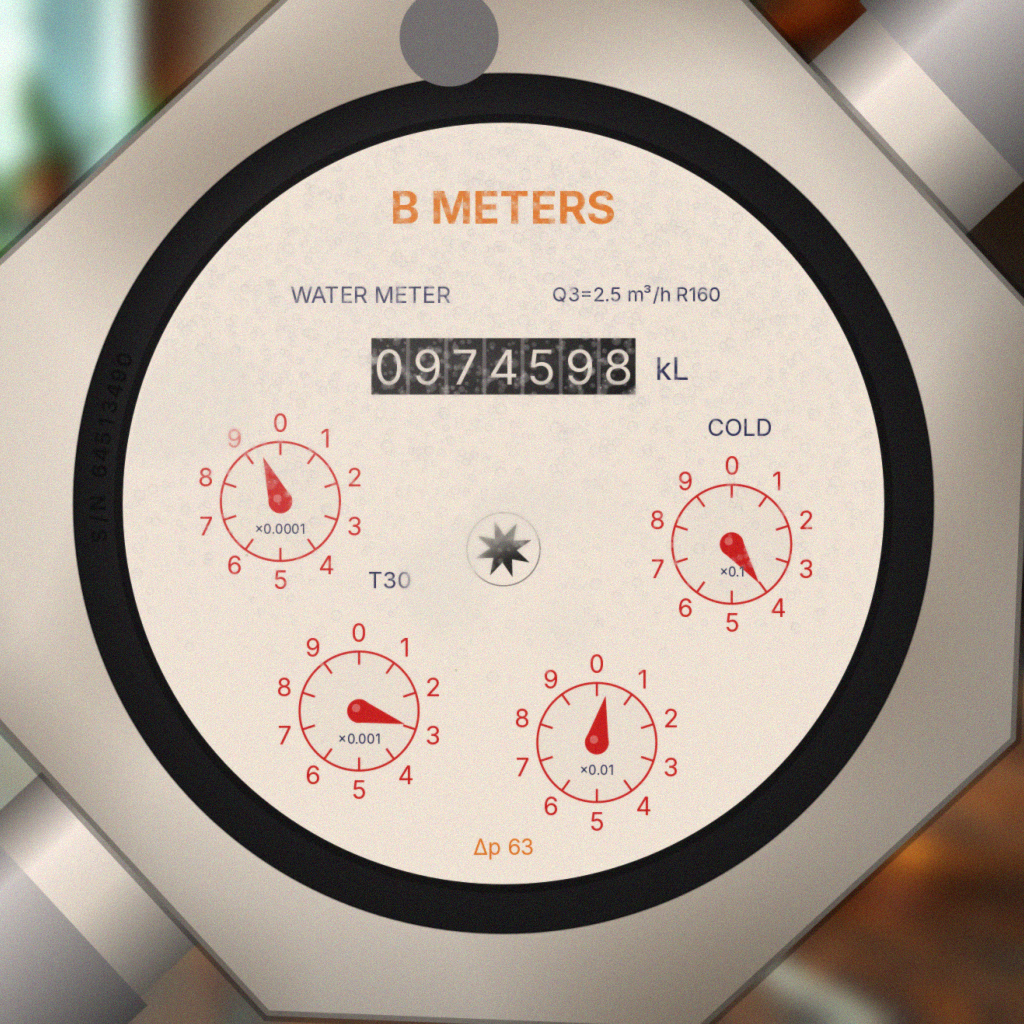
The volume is 974598.4029 kL
